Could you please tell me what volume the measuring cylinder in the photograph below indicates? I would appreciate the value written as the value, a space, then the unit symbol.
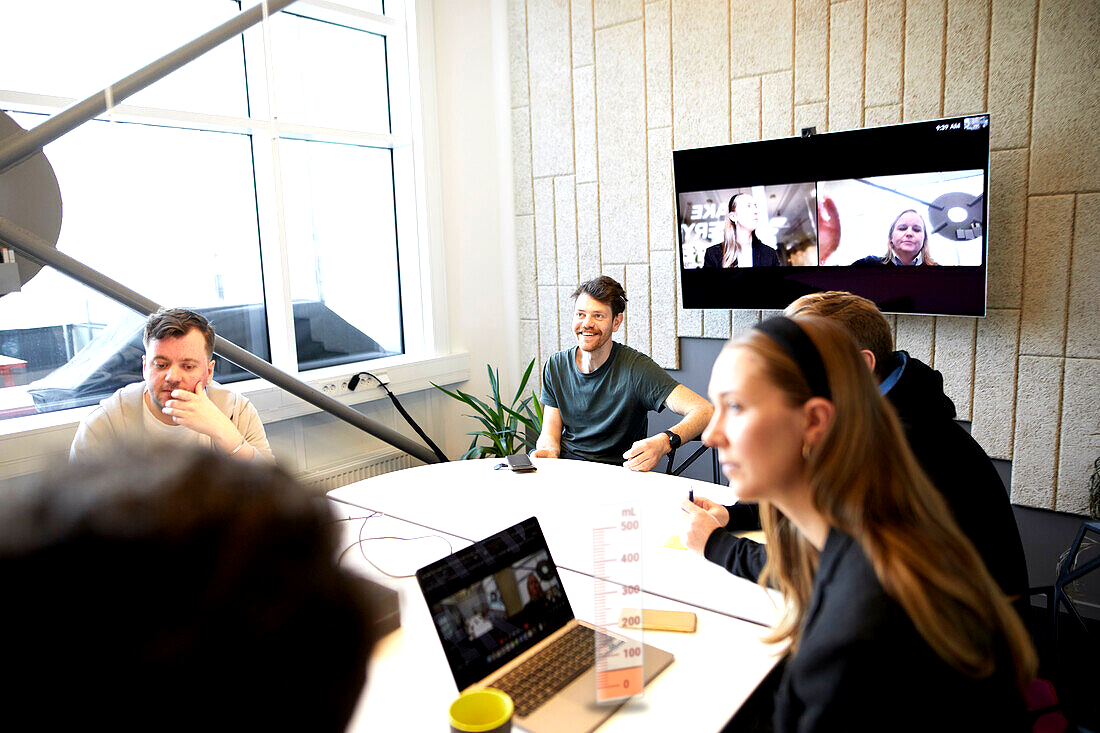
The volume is 50 mL
